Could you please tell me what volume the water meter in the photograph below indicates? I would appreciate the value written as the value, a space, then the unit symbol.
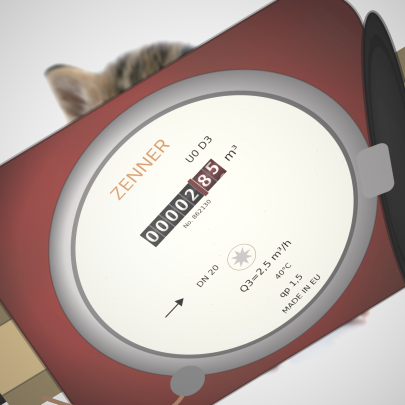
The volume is 2.85 m³
